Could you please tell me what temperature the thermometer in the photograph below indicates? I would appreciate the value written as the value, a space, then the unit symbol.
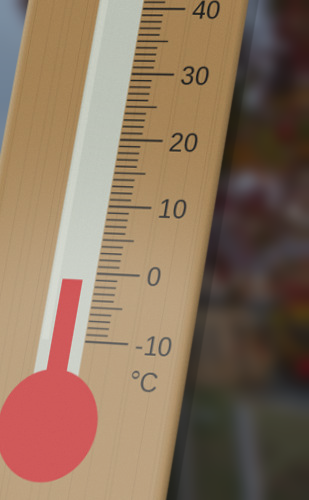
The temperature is -1 °C
